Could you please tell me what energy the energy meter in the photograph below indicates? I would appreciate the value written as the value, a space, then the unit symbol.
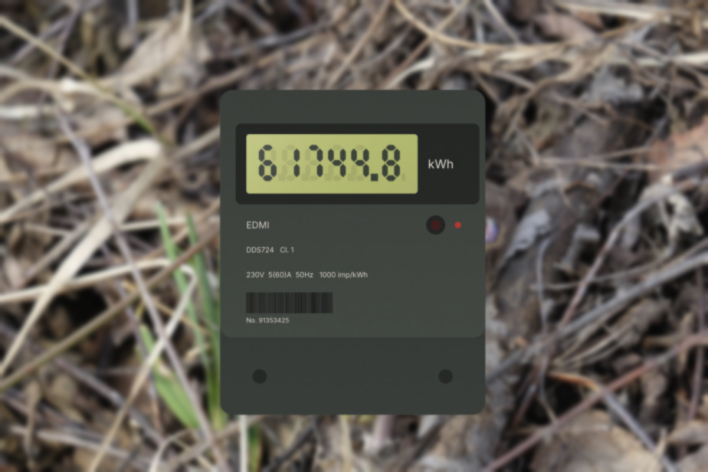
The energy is 61744.8 kWh
